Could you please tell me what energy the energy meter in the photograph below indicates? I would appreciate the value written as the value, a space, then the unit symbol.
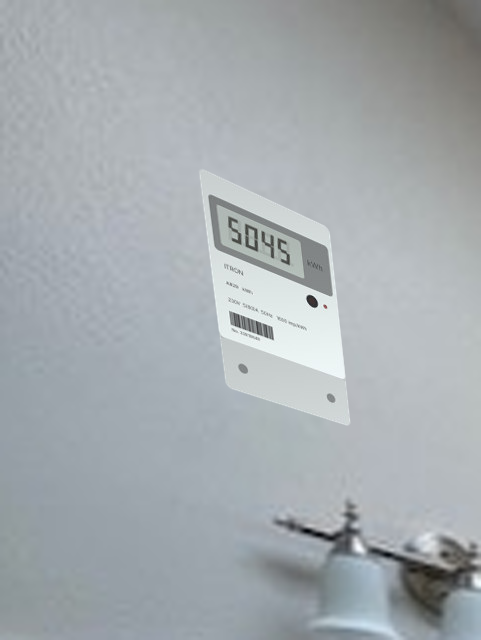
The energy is 5045 kWh
